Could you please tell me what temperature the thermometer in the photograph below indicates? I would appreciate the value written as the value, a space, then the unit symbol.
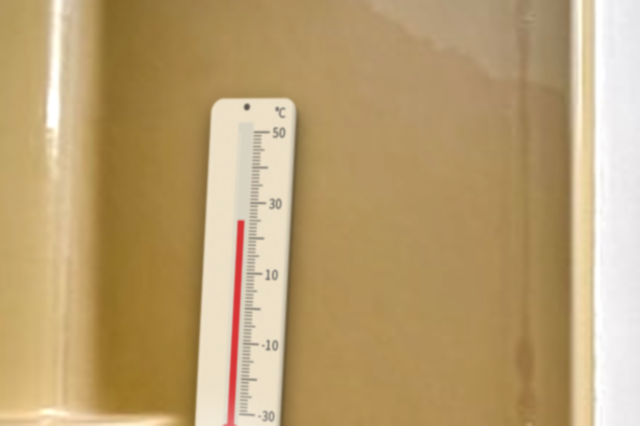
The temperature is 25 °C
